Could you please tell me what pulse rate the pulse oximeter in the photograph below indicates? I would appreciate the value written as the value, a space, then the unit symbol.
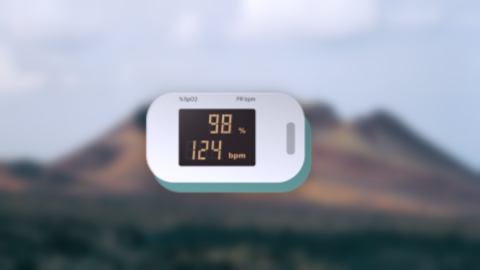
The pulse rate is 124 bpm
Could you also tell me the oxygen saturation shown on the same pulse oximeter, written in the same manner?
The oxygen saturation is 98 %
